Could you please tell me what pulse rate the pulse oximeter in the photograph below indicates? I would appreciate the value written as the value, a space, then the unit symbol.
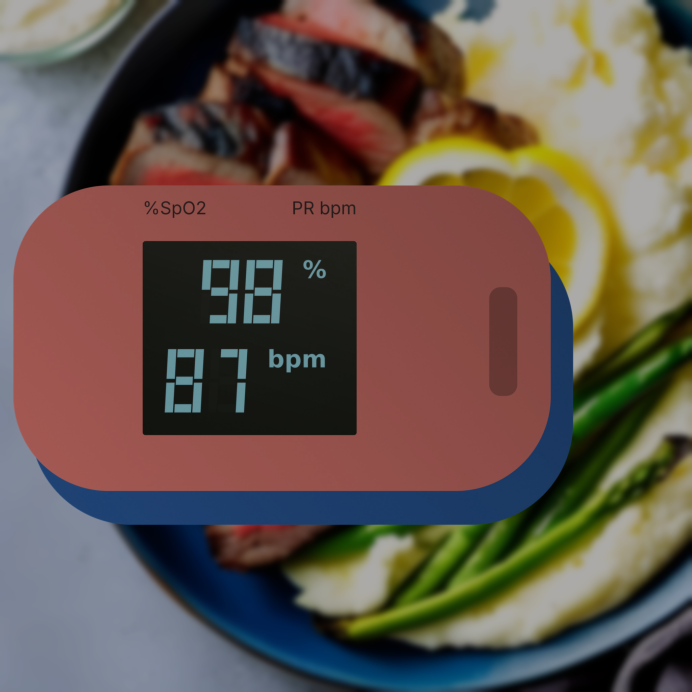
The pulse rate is 87 bpm
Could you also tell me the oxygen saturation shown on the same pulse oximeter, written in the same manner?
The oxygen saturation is 98 %
